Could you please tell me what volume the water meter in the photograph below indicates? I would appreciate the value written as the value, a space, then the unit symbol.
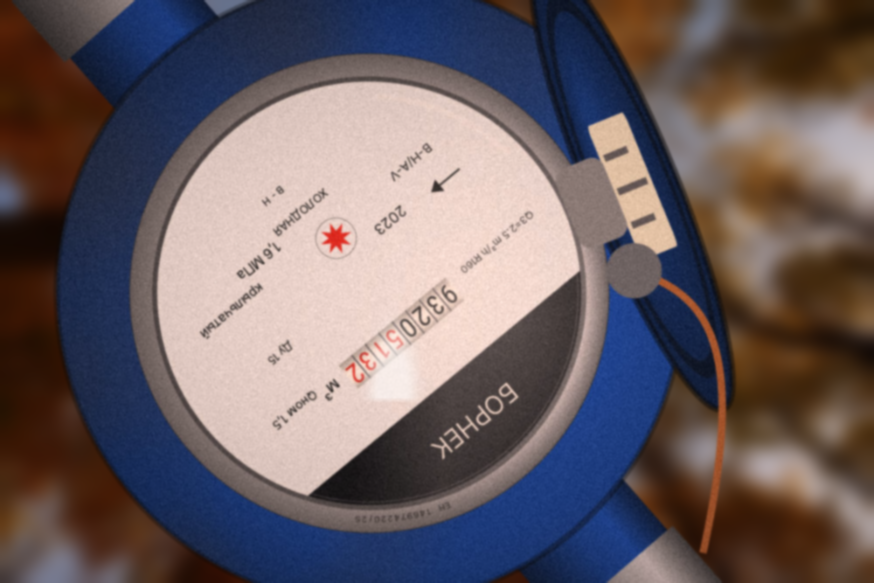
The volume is 9320.5132 m³
